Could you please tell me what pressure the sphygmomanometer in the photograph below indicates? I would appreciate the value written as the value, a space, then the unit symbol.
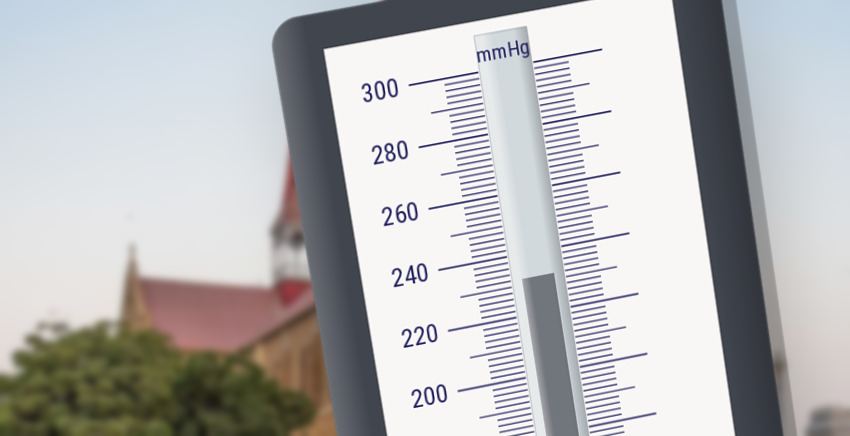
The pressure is 232 mmHg
